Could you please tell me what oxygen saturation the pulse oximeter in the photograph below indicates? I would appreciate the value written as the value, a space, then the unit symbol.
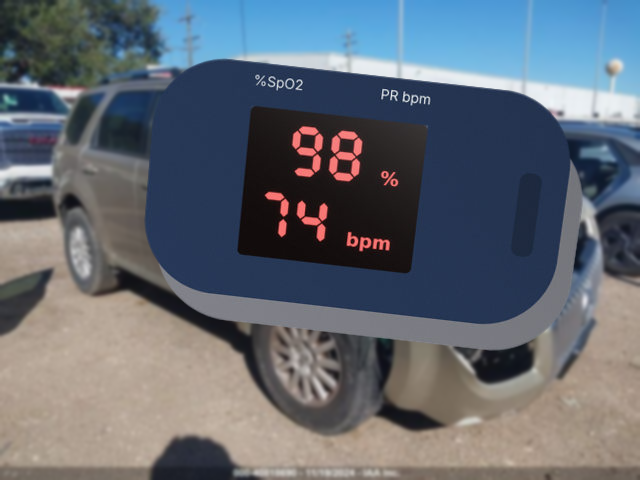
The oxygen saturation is 98 %
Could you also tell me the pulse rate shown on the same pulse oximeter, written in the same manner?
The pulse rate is 74 bpm
